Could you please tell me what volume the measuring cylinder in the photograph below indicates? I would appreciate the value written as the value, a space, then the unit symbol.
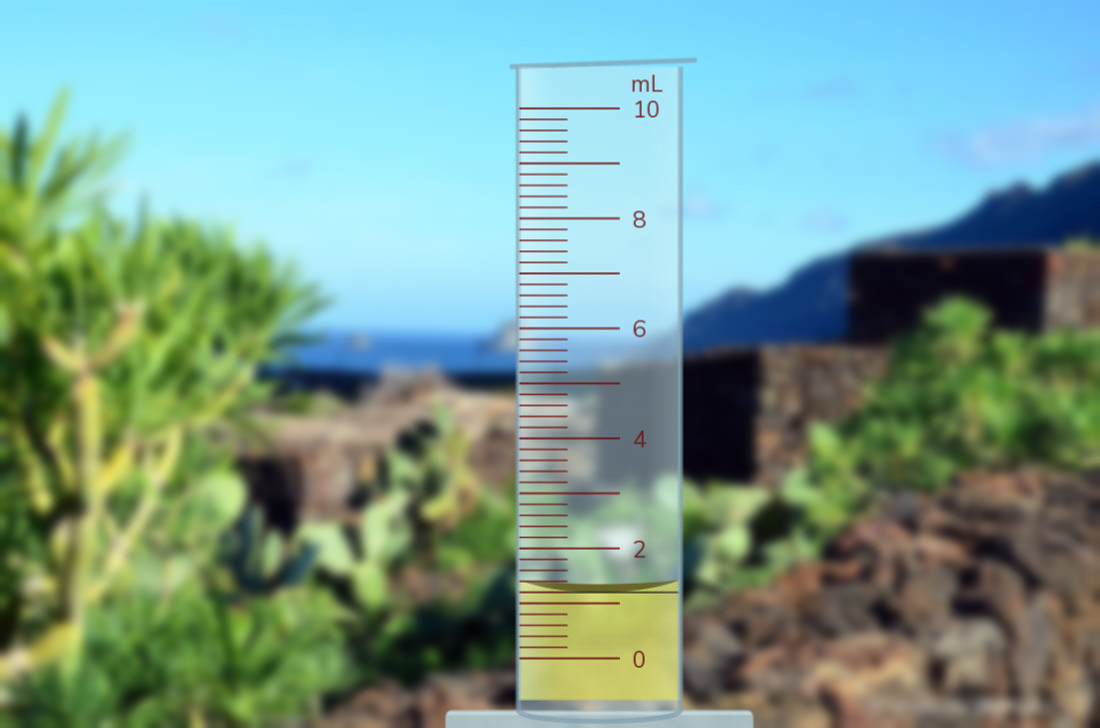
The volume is 1.2 mL
